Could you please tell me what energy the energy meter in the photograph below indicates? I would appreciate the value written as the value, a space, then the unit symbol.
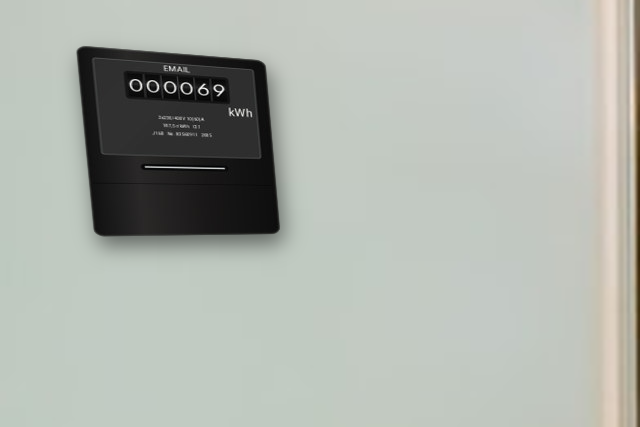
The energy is 69 kWh
